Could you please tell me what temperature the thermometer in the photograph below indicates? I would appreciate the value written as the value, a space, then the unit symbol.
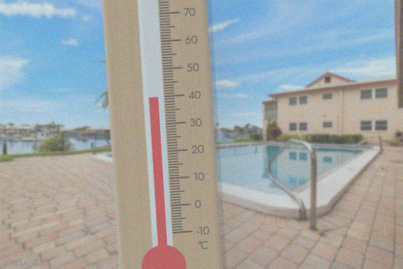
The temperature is 40 °C
